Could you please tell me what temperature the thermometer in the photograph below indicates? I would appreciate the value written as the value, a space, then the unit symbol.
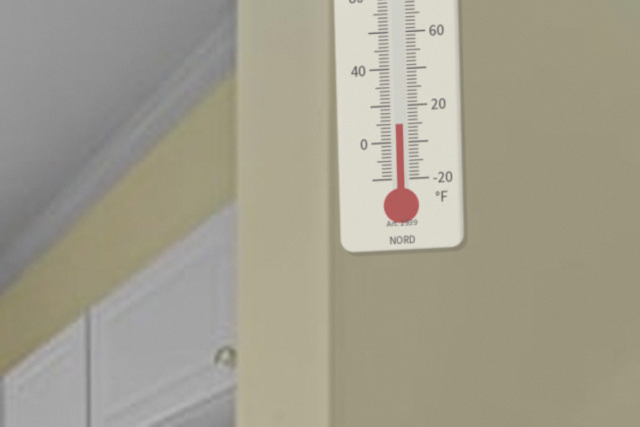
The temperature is 10 °F
